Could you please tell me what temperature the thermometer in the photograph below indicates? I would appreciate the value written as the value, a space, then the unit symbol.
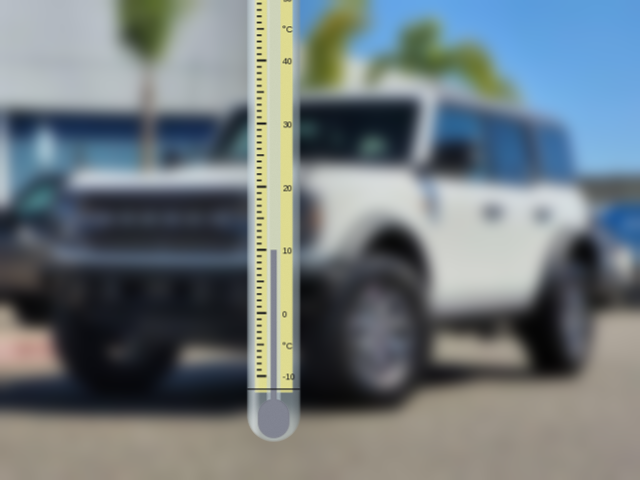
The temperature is 10 °C
